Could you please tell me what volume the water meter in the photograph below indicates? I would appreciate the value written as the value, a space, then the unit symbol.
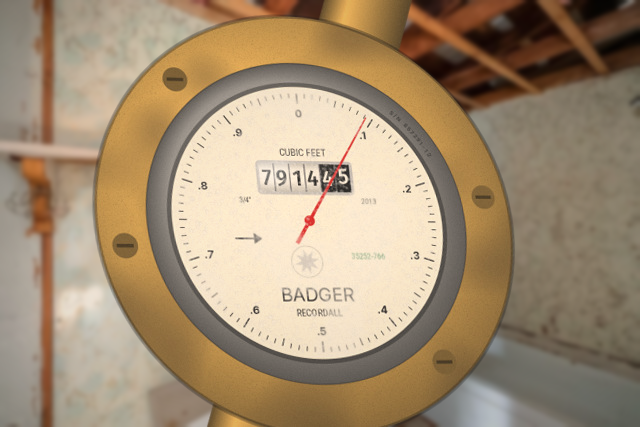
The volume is 791445.09 ft³
